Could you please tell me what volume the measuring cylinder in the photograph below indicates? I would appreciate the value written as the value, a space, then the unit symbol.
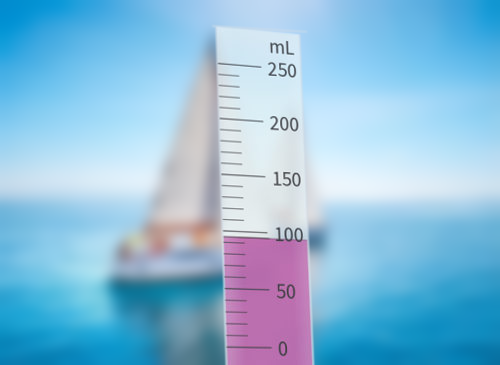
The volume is 95 mL
